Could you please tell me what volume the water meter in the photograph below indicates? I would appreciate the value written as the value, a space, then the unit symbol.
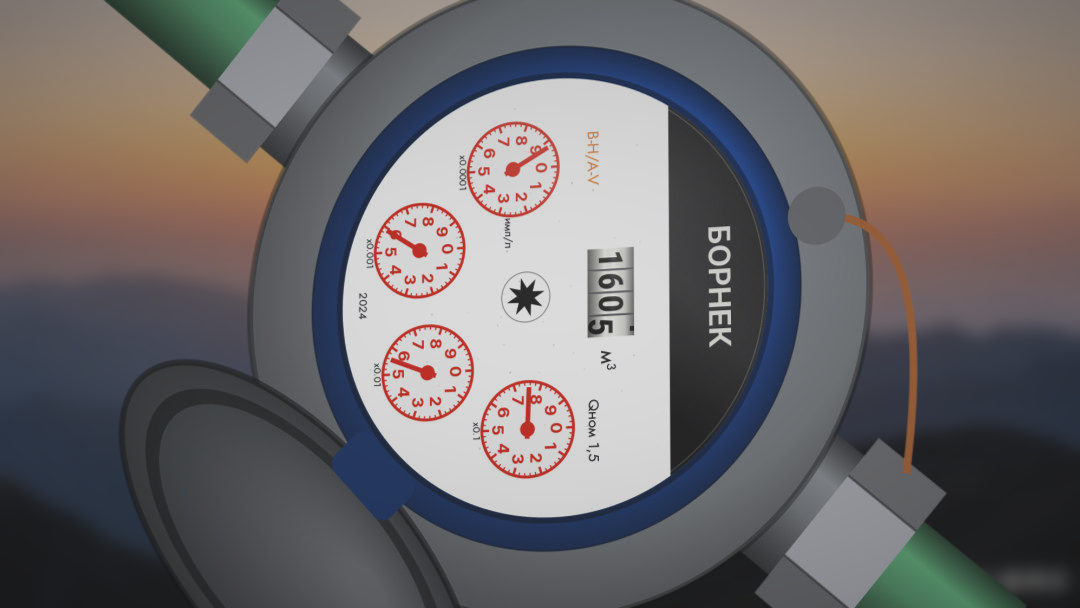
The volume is 1604.7559 m³
